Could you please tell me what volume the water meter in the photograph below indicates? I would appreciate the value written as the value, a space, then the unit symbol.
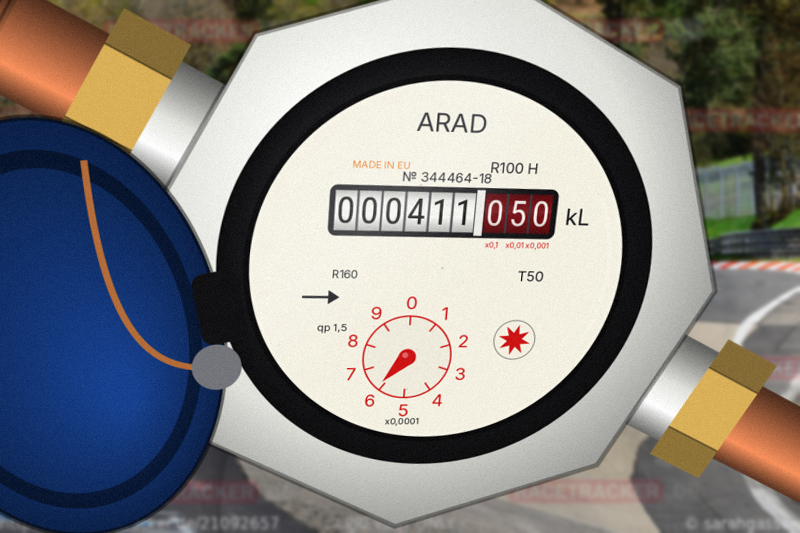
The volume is 411.0506 kL
